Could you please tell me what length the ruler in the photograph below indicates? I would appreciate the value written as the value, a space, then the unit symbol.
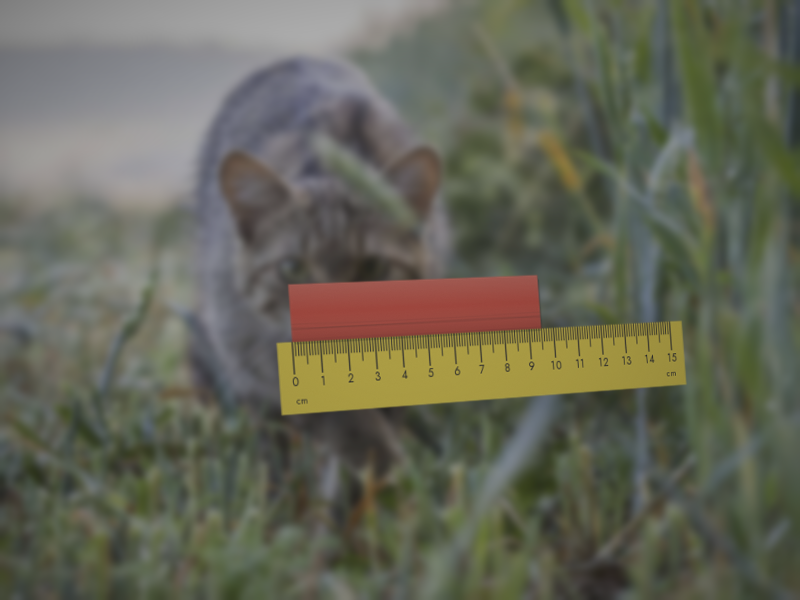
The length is 9.5 cm
